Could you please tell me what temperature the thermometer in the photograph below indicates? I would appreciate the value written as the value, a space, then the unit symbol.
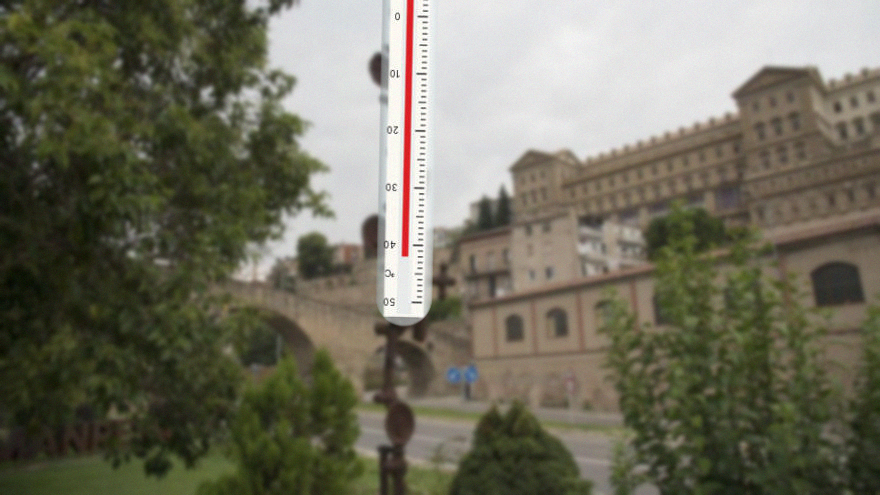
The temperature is 42 °C
